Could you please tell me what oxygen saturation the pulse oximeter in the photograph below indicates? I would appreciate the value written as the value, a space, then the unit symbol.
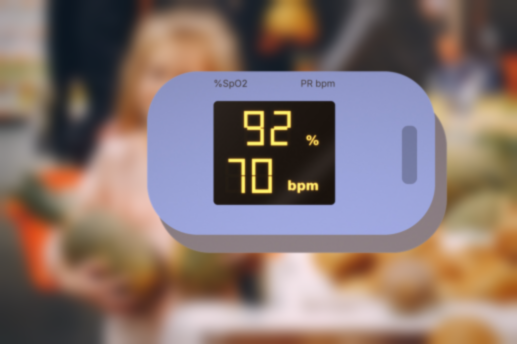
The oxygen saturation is 92 %
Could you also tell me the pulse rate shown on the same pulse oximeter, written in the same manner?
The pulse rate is 70 bpm
